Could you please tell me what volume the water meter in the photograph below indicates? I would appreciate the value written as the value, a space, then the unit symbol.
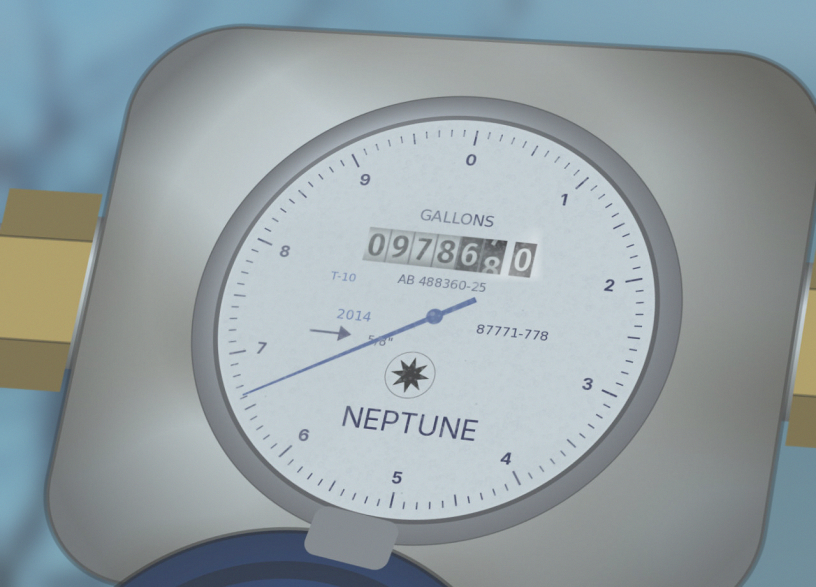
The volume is 978676.6 gal
